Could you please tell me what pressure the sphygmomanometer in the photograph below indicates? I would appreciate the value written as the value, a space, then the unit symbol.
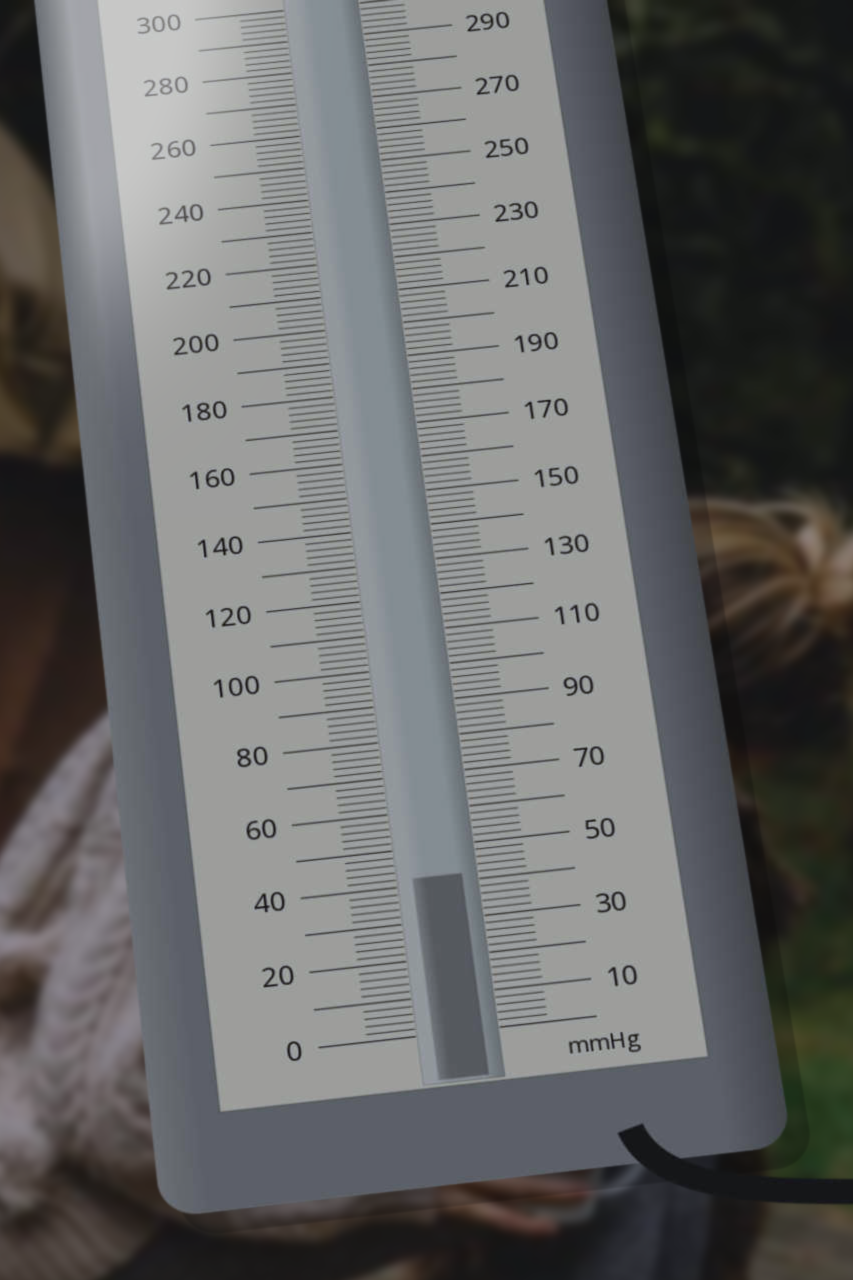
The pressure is 42 mmHg
